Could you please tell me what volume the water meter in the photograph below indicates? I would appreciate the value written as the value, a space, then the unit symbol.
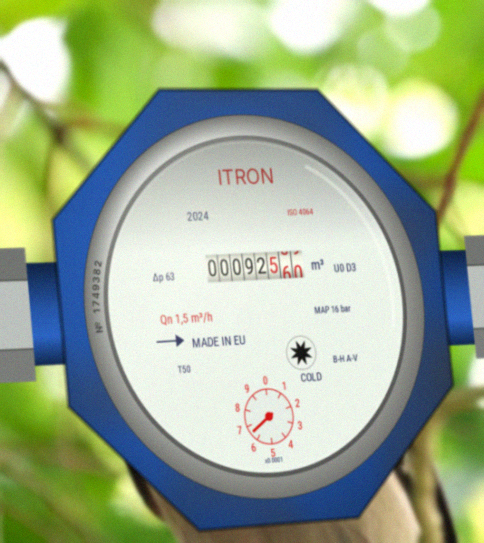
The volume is 92.5596 m³
